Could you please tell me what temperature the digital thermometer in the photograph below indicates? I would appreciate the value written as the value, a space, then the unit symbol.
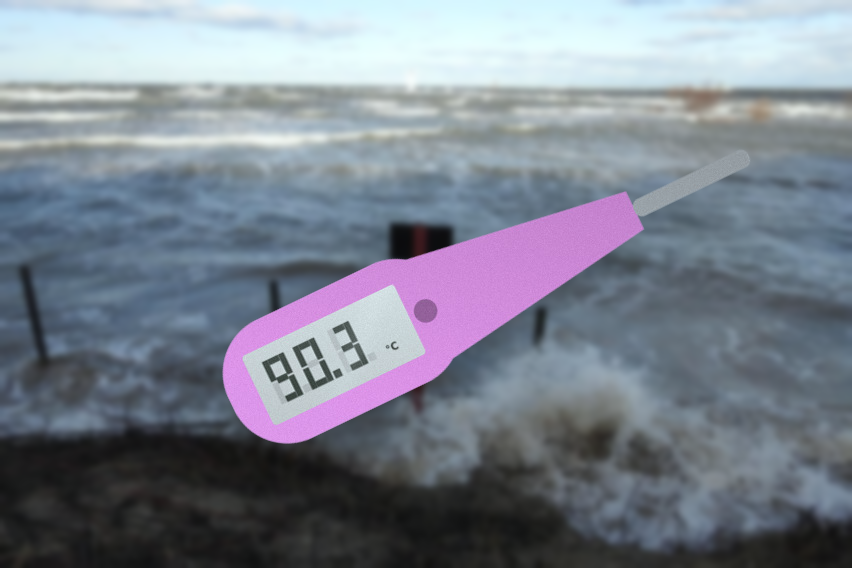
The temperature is 90.3 °C
